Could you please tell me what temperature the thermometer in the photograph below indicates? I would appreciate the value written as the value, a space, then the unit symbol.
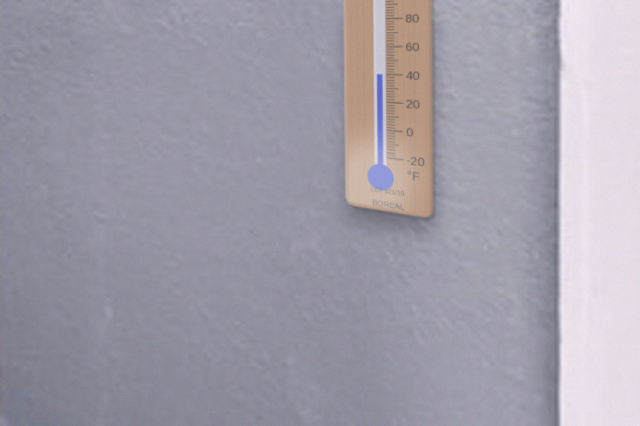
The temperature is 40 °F
